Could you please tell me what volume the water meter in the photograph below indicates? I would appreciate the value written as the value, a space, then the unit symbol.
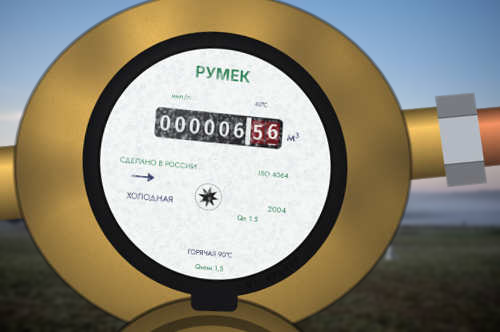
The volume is 6.56 m³
